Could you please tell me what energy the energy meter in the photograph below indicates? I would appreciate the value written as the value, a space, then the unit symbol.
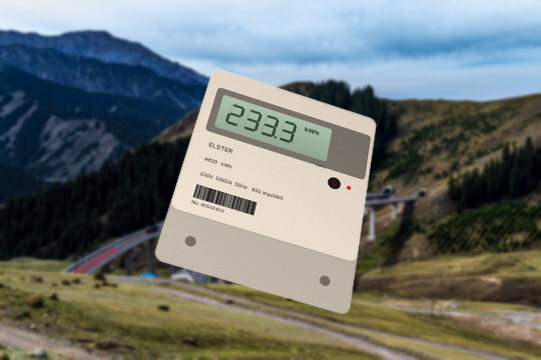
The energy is 233.3 kWh
